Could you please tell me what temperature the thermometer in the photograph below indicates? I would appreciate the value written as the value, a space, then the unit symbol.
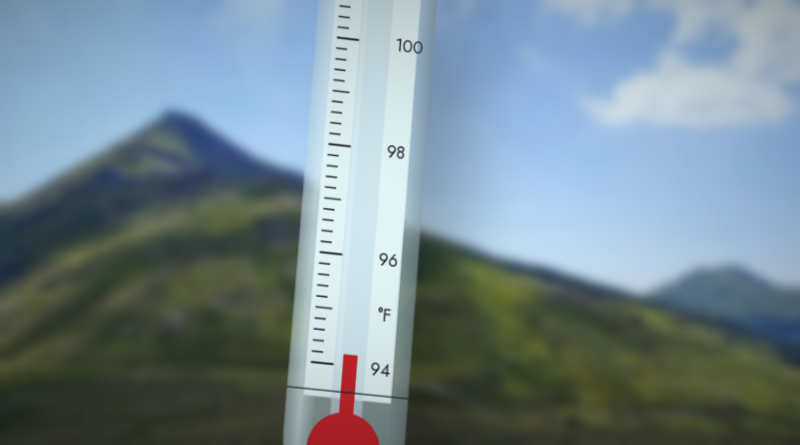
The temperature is 94.2 °F
